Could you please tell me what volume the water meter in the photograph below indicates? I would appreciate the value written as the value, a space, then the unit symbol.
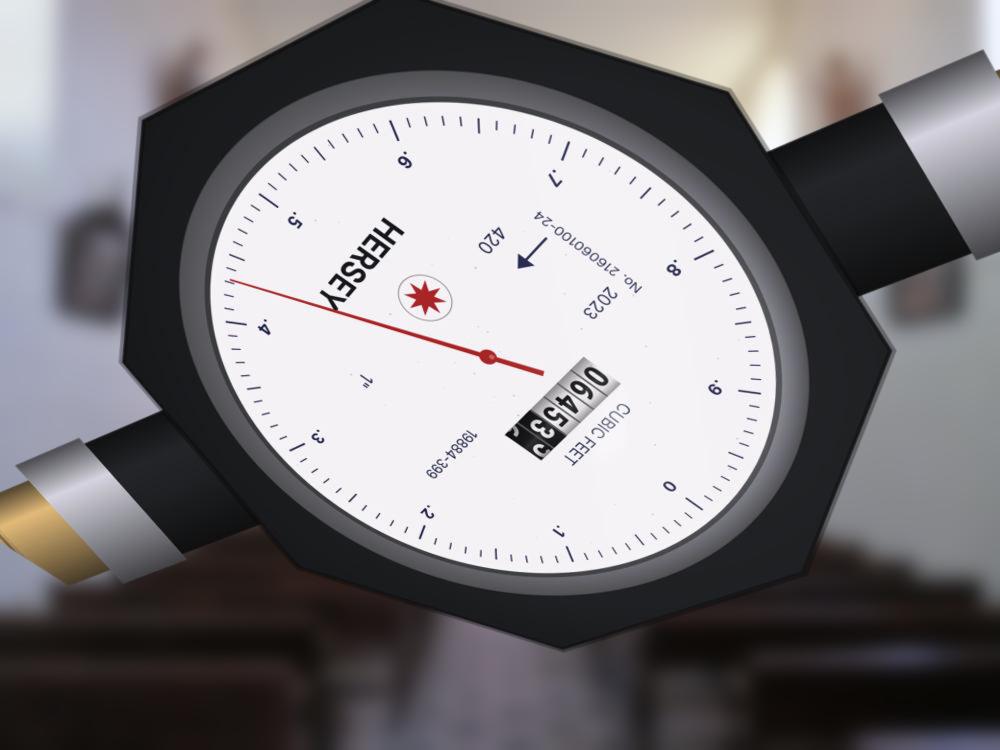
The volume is 64535.43 ft³
